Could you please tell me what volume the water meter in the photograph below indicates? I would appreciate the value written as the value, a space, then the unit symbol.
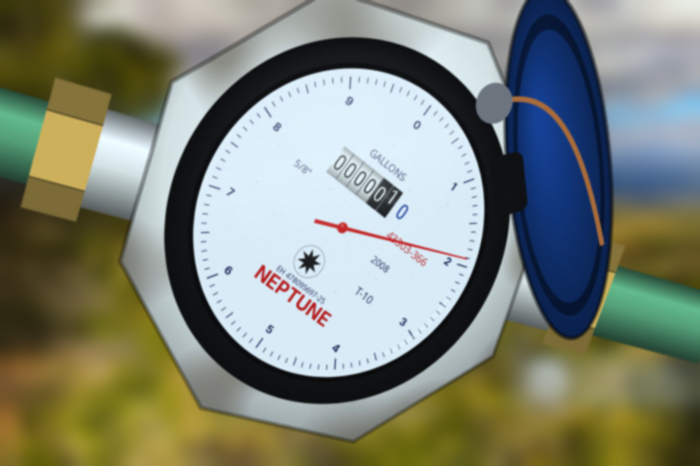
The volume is 11.9 gal
